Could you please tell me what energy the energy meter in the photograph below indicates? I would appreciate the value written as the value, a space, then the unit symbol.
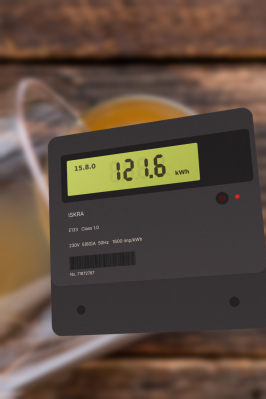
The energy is 121.6 kWh
